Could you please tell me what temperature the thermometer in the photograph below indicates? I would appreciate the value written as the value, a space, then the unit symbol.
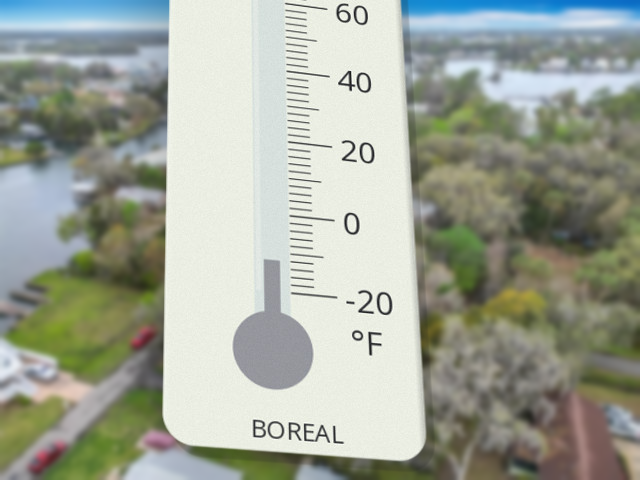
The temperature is -12 °F
